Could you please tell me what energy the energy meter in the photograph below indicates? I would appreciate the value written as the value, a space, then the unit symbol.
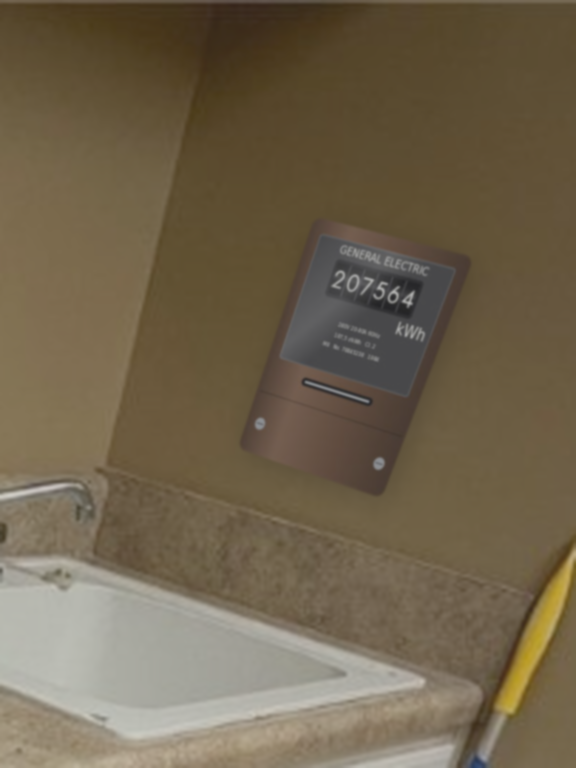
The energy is 207564 kWh
